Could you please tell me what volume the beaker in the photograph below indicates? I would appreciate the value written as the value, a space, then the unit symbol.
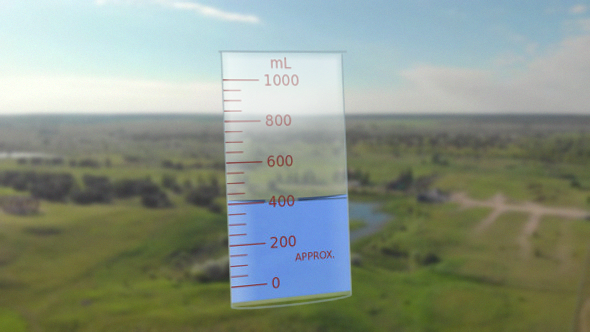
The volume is 400 mL
